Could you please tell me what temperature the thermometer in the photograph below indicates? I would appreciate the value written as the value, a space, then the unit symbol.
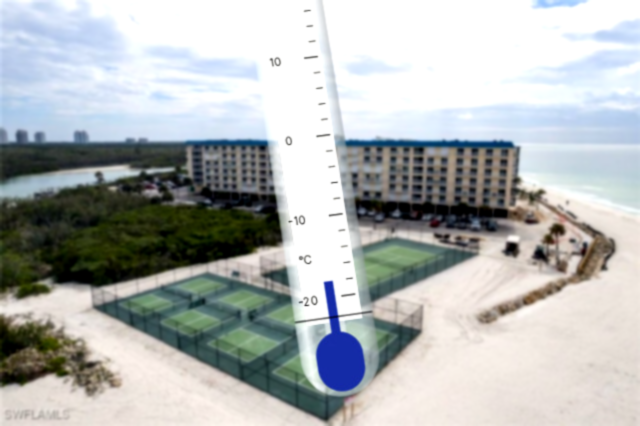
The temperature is -18 °C
